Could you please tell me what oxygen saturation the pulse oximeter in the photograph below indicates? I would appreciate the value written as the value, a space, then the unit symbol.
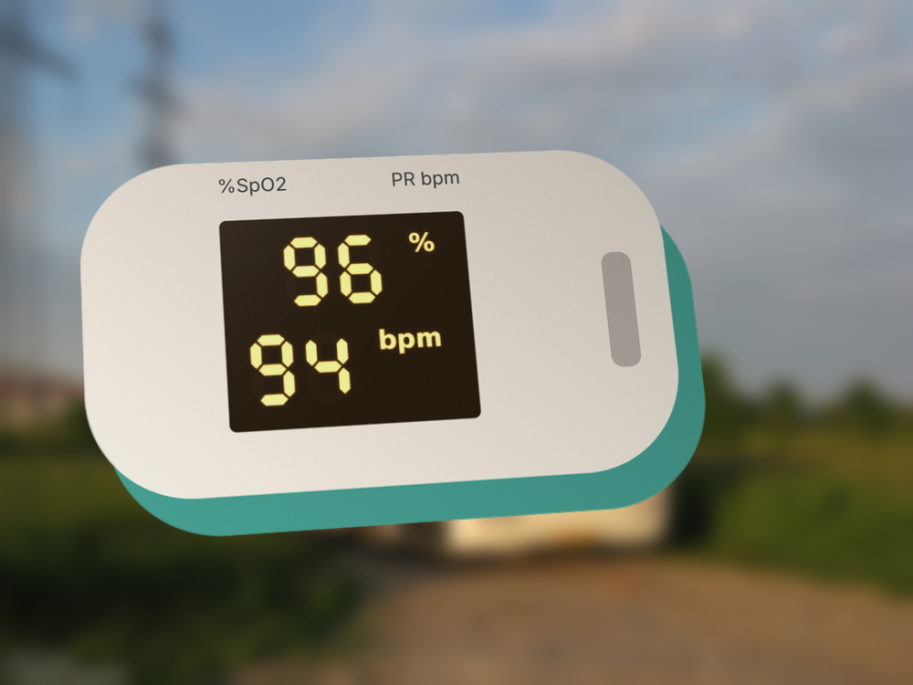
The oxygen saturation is 96 %
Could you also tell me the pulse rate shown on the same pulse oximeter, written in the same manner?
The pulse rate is 94 bpm
